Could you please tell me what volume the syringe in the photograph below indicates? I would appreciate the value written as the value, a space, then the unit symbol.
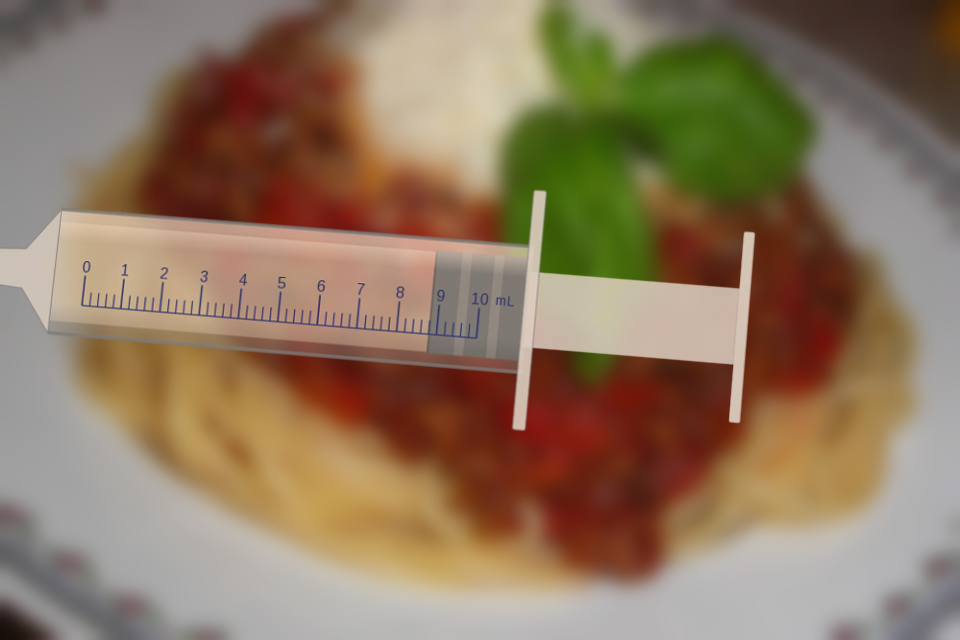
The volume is 8.8 mL
